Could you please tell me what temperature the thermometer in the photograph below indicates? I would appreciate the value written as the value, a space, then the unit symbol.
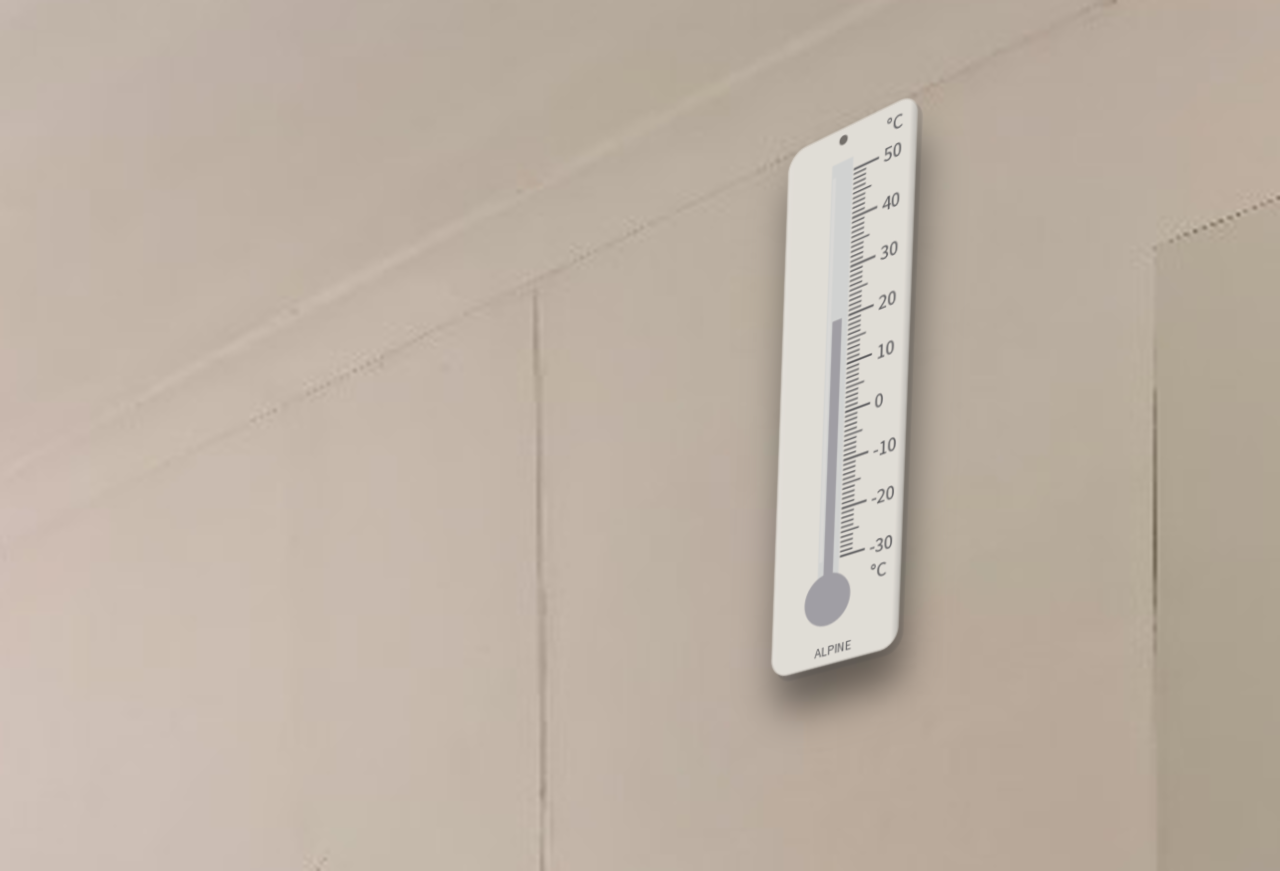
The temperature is 20 °C
